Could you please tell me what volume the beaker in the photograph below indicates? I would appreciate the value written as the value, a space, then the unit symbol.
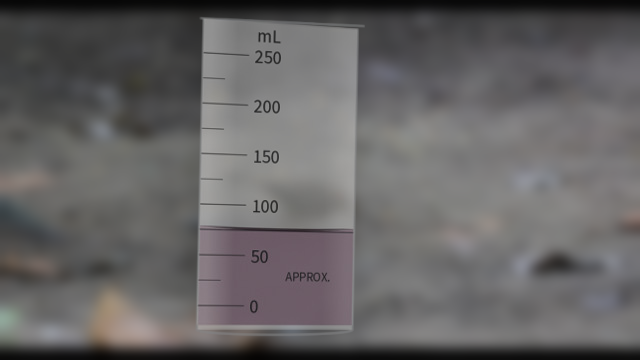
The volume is 75 mL
